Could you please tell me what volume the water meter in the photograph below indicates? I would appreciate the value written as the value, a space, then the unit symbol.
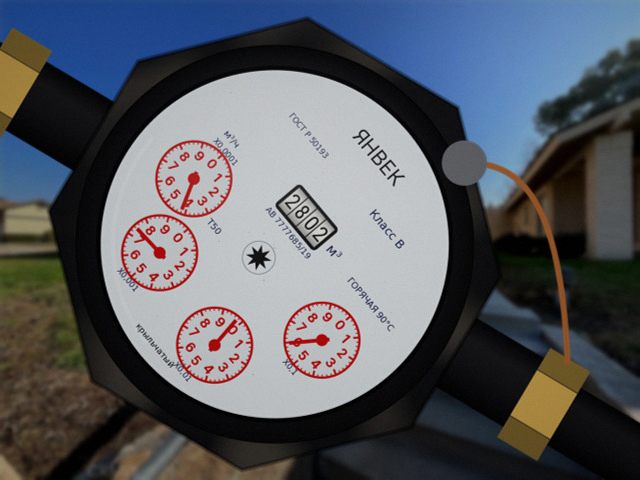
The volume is 2802.5974 m³
